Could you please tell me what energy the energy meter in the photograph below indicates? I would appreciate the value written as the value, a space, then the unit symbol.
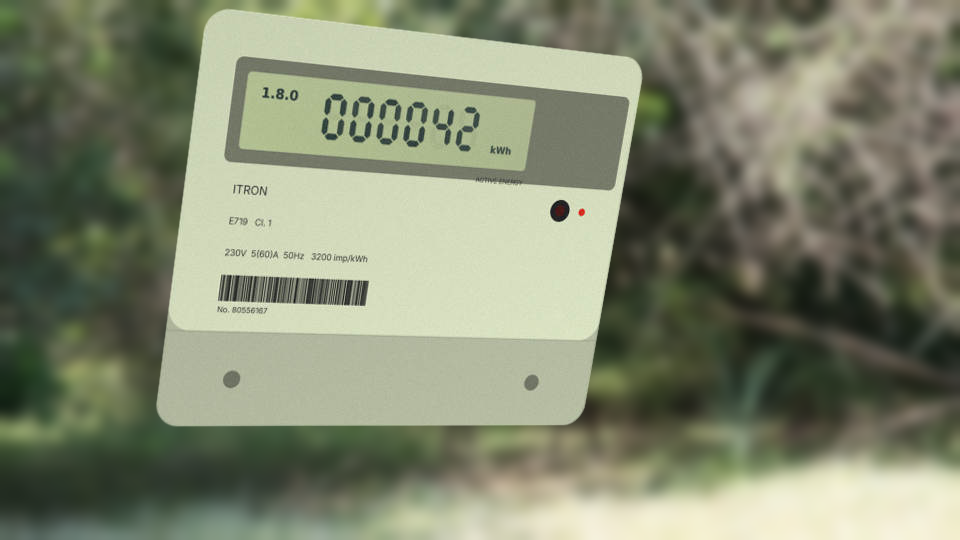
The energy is 42 kWh
